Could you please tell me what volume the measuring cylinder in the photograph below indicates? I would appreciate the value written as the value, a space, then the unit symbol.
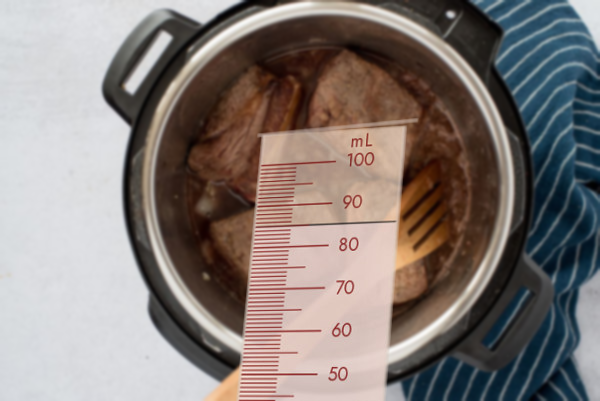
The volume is 85 mL
